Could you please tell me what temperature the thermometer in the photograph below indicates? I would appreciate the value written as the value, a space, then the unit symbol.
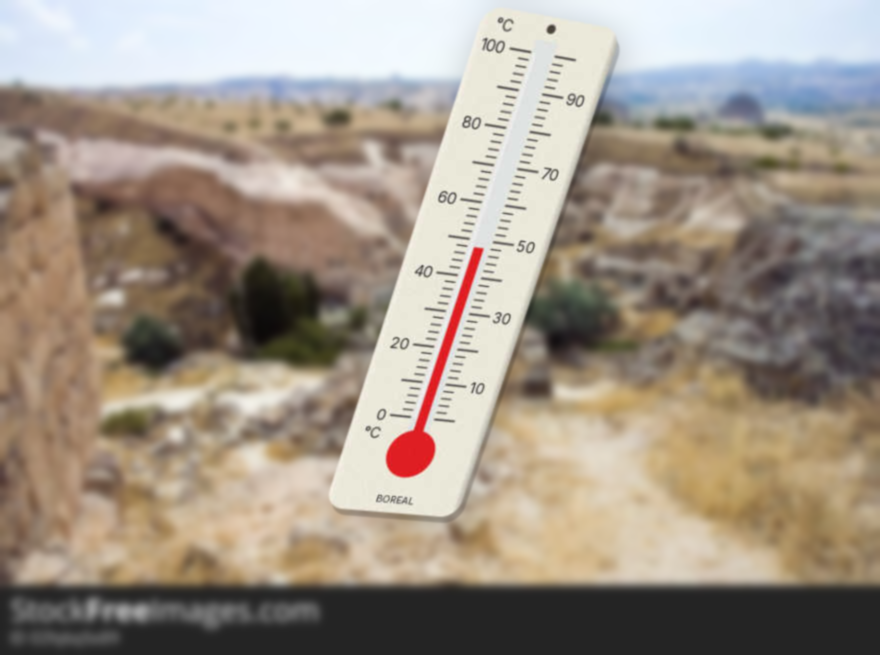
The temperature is 48 °C
